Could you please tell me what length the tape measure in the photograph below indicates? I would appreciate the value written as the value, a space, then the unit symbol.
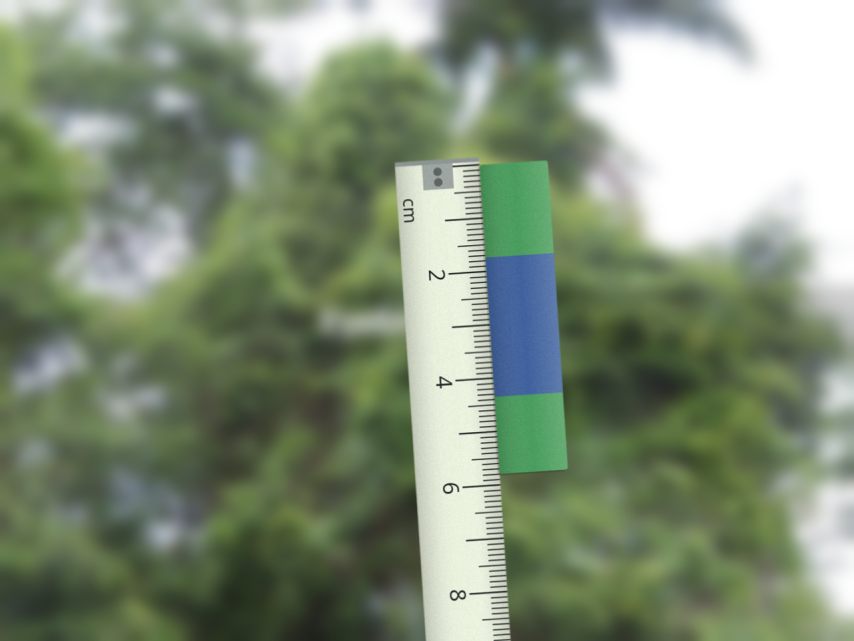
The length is 5.8 cm
